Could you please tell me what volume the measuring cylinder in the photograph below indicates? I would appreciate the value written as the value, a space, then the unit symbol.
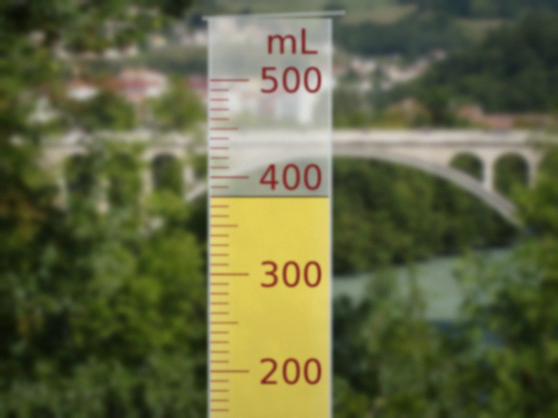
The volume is 380 mL
